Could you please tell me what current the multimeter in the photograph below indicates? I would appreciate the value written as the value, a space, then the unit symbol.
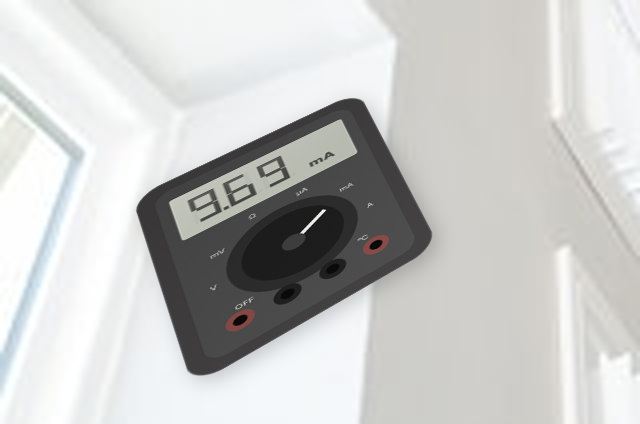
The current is 9.69 mA
